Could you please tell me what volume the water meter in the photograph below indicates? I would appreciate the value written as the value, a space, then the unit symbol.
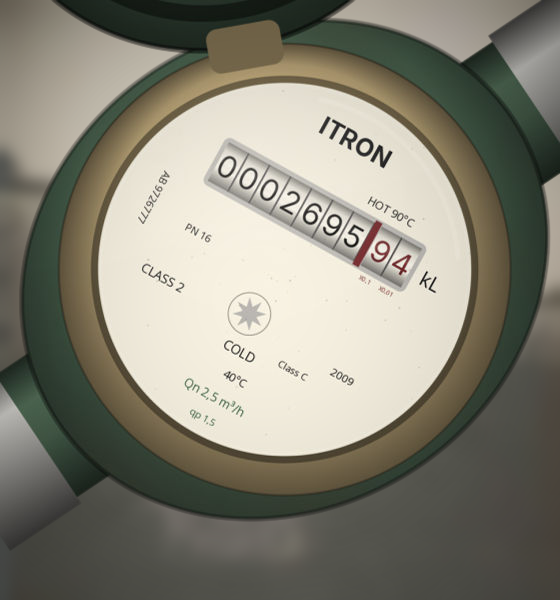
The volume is 2695.94 kL
